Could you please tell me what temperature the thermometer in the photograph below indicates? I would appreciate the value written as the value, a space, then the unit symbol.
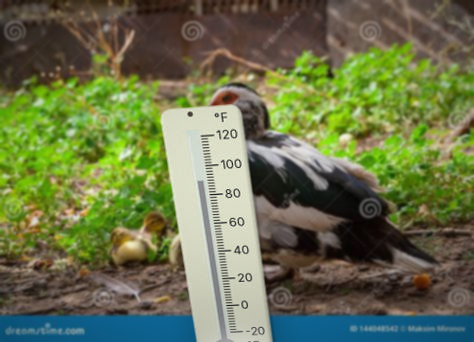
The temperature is 90 °F
